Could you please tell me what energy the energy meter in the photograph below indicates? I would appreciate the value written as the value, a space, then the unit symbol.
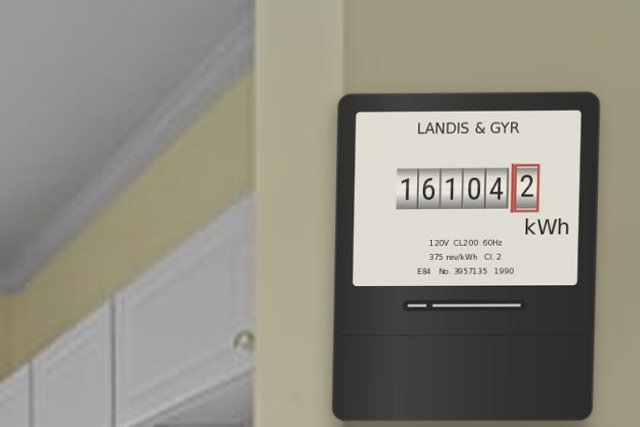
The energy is 16104.2 kWh
